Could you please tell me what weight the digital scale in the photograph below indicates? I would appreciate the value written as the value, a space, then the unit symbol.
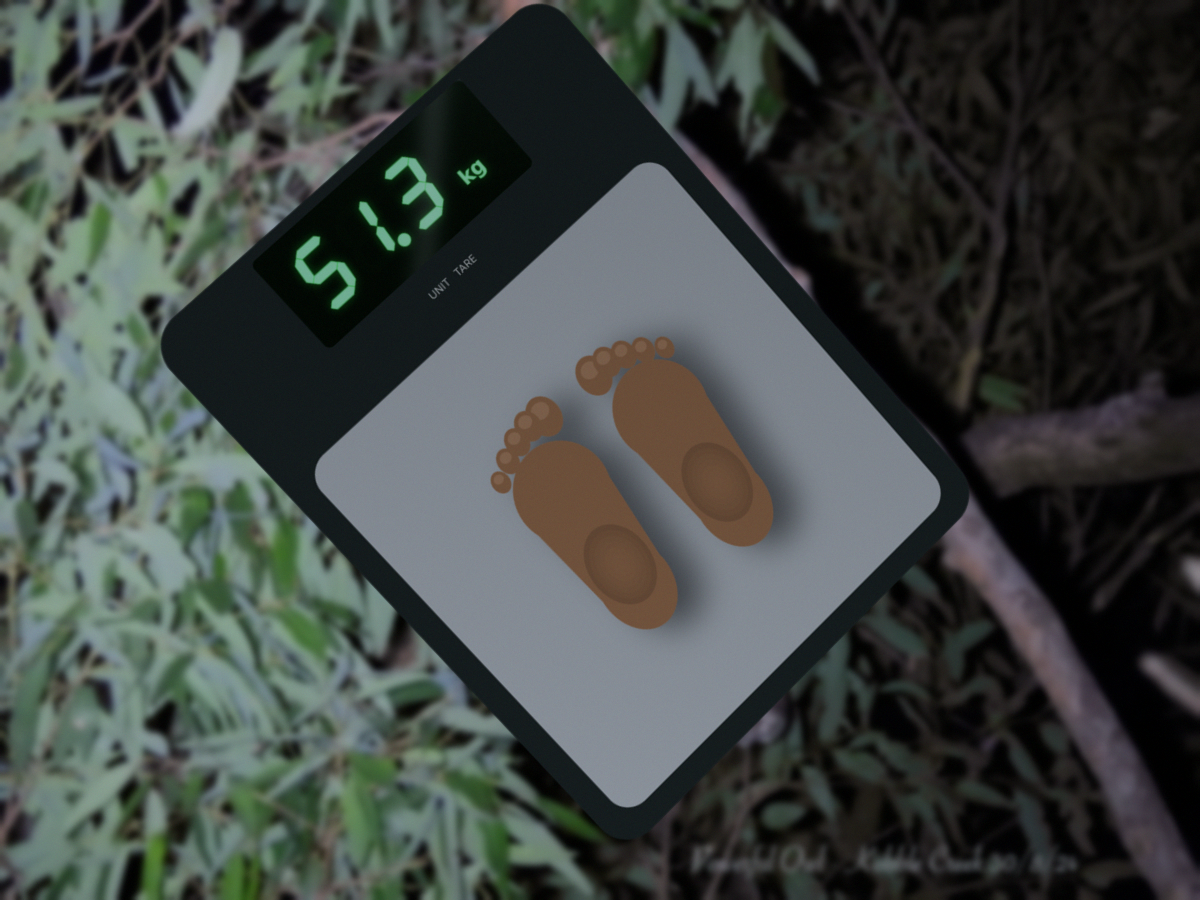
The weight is 51.3 kg
